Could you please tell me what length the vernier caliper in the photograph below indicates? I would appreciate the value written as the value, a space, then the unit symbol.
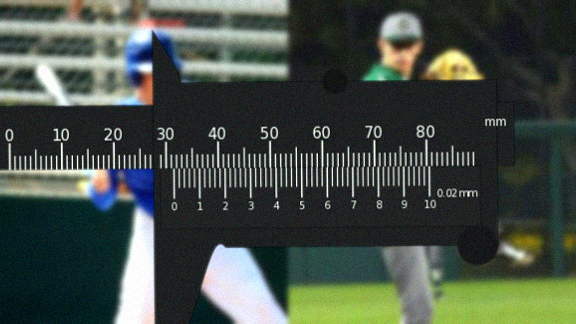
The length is 31.5 mm
